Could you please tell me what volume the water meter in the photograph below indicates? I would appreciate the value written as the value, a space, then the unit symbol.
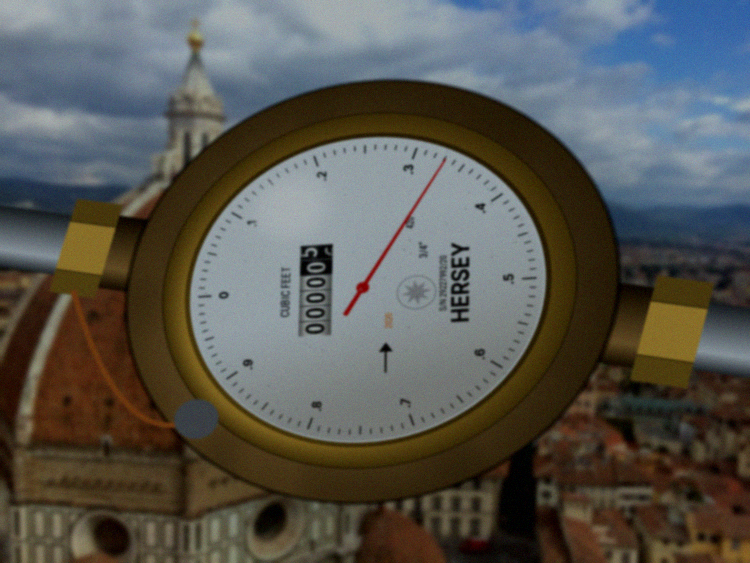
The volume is 5.33 ft³
